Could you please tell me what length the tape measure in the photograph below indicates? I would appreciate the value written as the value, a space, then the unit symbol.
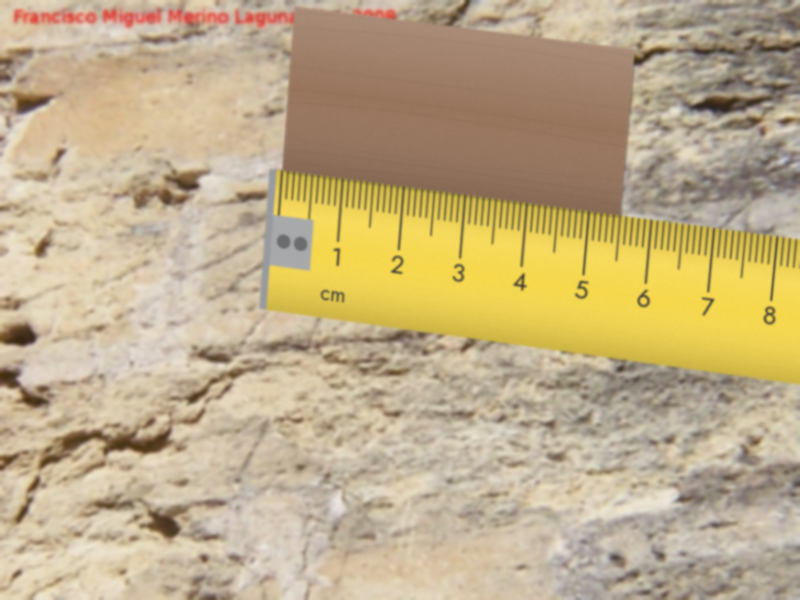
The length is 5.5 cm
